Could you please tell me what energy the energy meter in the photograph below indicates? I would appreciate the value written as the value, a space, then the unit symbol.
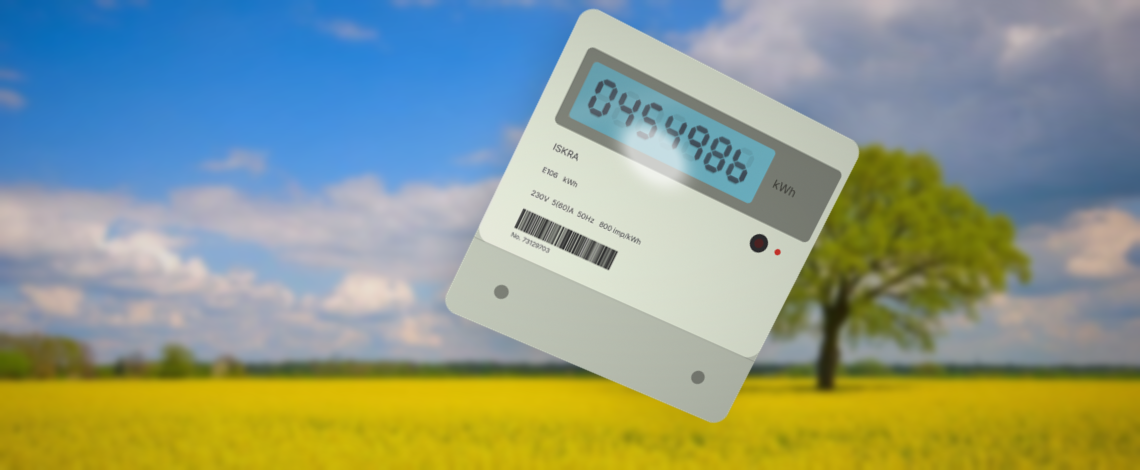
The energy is 454986 kWh
